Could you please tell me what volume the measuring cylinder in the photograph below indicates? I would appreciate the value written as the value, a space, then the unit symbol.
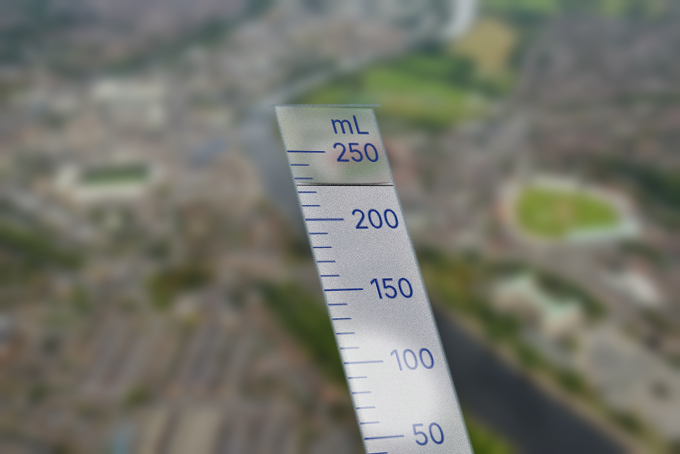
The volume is 225 mL
